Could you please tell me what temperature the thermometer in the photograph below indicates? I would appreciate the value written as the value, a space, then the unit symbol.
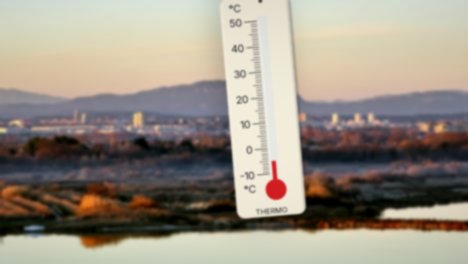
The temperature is -5 °C
